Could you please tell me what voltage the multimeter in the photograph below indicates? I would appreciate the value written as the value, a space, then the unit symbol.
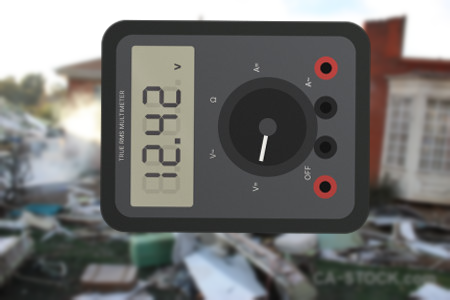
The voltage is 12.42 V
